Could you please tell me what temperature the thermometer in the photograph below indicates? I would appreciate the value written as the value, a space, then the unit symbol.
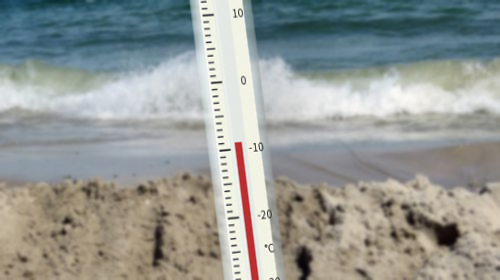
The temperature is -9 °C
